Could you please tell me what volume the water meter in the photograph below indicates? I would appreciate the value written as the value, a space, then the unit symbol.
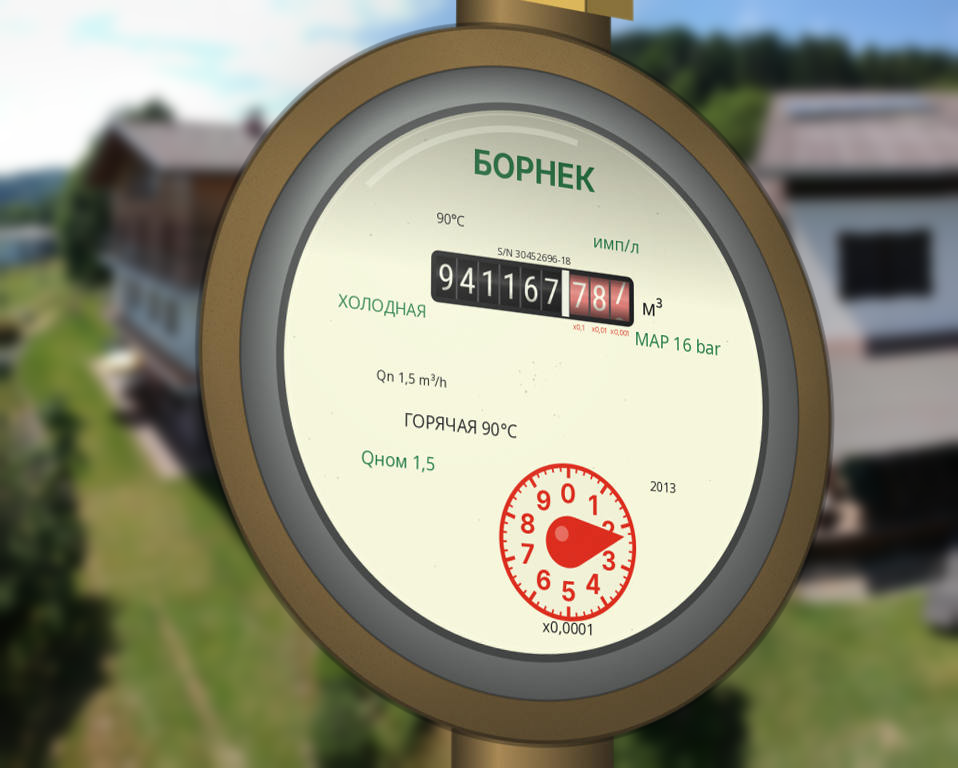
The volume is 941167.7872 m³
